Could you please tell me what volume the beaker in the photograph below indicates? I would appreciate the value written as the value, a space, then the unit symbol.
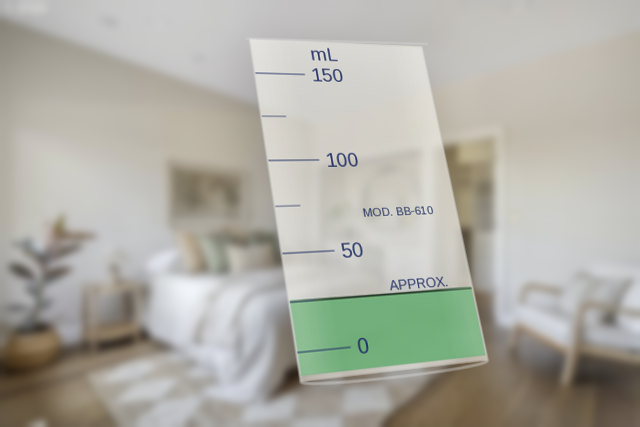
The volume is 25 mL
